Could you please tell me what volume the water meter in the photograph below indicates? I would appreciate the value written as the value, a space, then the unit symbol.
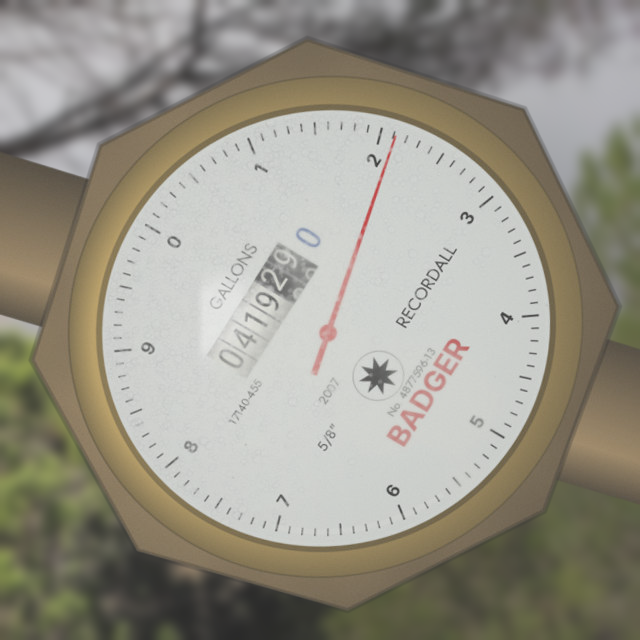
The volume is 419292.1 gal
